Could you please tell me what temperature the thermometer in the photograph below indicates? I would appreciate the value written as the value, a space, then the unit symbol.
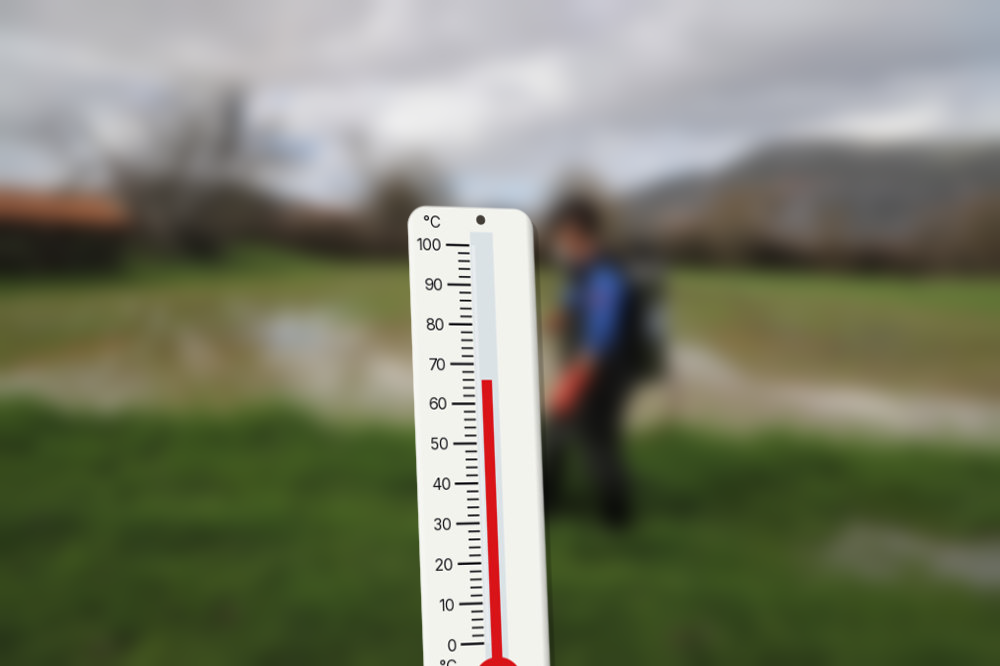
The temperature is 66 °C
